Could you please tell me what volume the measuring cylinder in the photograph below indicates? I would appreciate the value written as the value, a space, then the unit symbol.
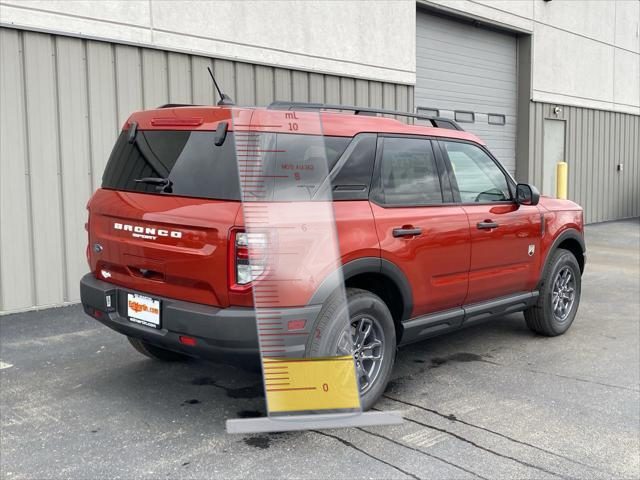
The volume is 1 mL
